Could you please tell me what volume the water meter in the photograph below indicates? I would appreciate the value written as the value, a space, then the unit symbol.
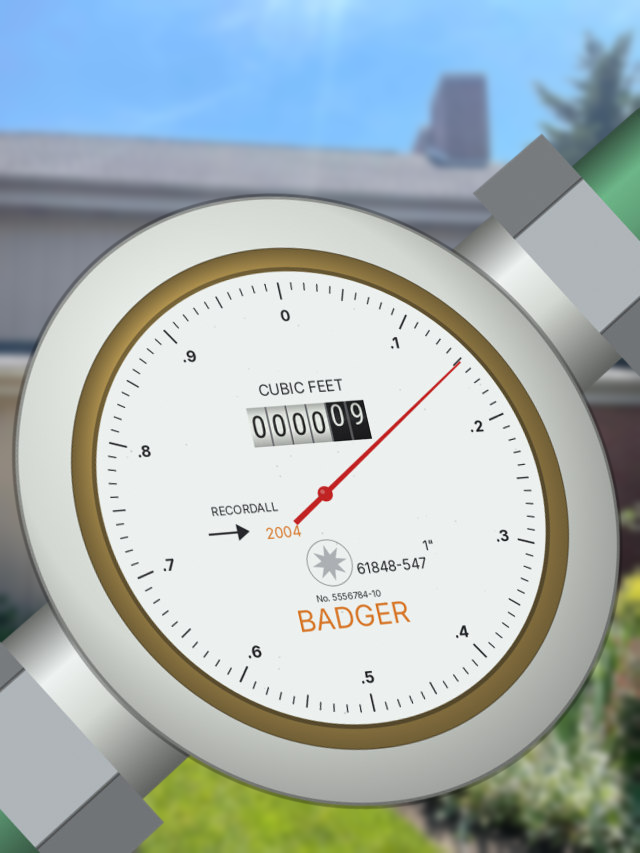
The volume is 9.15 ft³
